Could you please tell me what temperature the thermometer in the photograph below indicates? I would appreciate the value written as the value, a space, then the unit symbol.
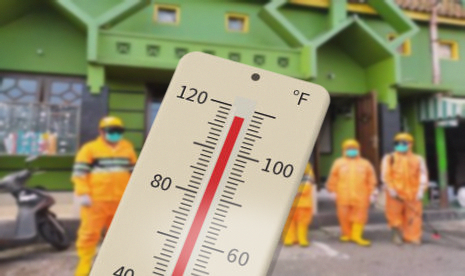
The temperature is 116 °F
